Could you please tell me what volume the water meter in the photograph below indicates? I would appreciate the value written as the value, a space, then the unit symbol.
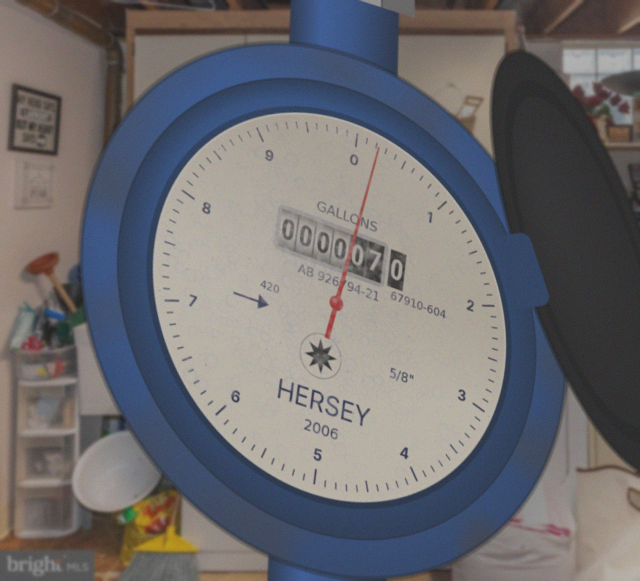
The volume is 70.2 gal
